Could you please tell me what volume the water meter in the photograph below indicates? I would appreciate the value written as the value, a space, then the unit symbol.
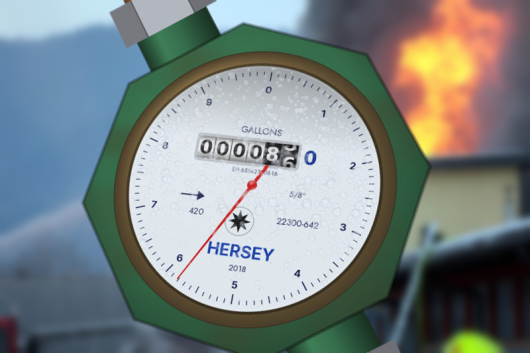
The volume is 855.8 gal
